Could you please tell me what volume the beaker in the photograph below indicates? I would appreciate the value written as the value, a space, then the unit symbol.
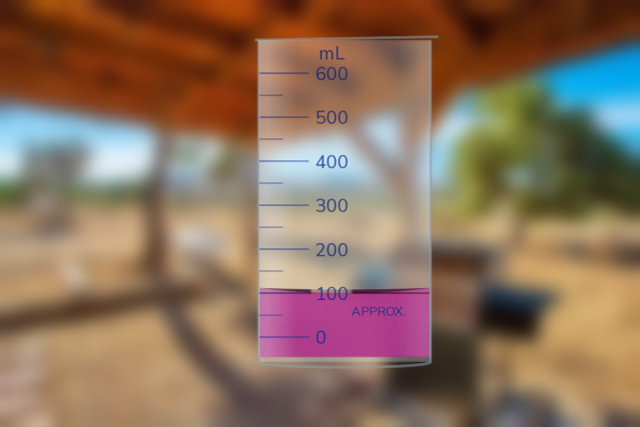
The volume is 100 mL
